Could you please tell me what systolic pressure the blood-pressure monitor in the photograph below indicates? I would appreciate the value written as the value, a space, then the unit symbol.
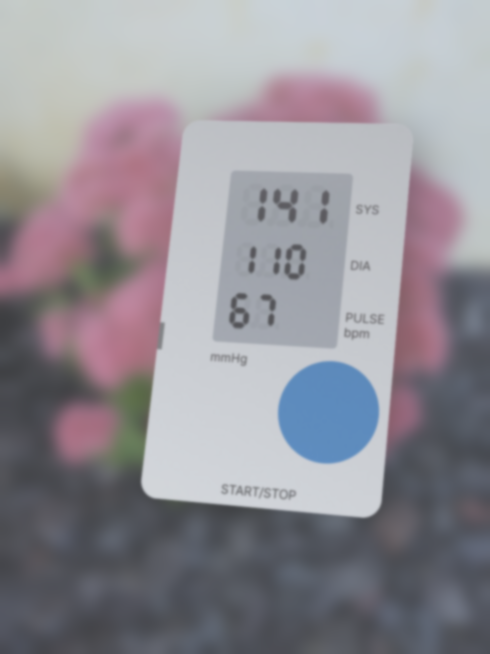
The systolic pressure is 141 mmHg
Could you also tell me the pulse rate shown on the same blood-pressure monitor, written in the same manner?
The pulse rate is 67 bpm
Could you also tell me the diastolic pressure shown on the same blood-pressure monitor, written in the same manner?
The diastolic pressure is 110 mmHg
